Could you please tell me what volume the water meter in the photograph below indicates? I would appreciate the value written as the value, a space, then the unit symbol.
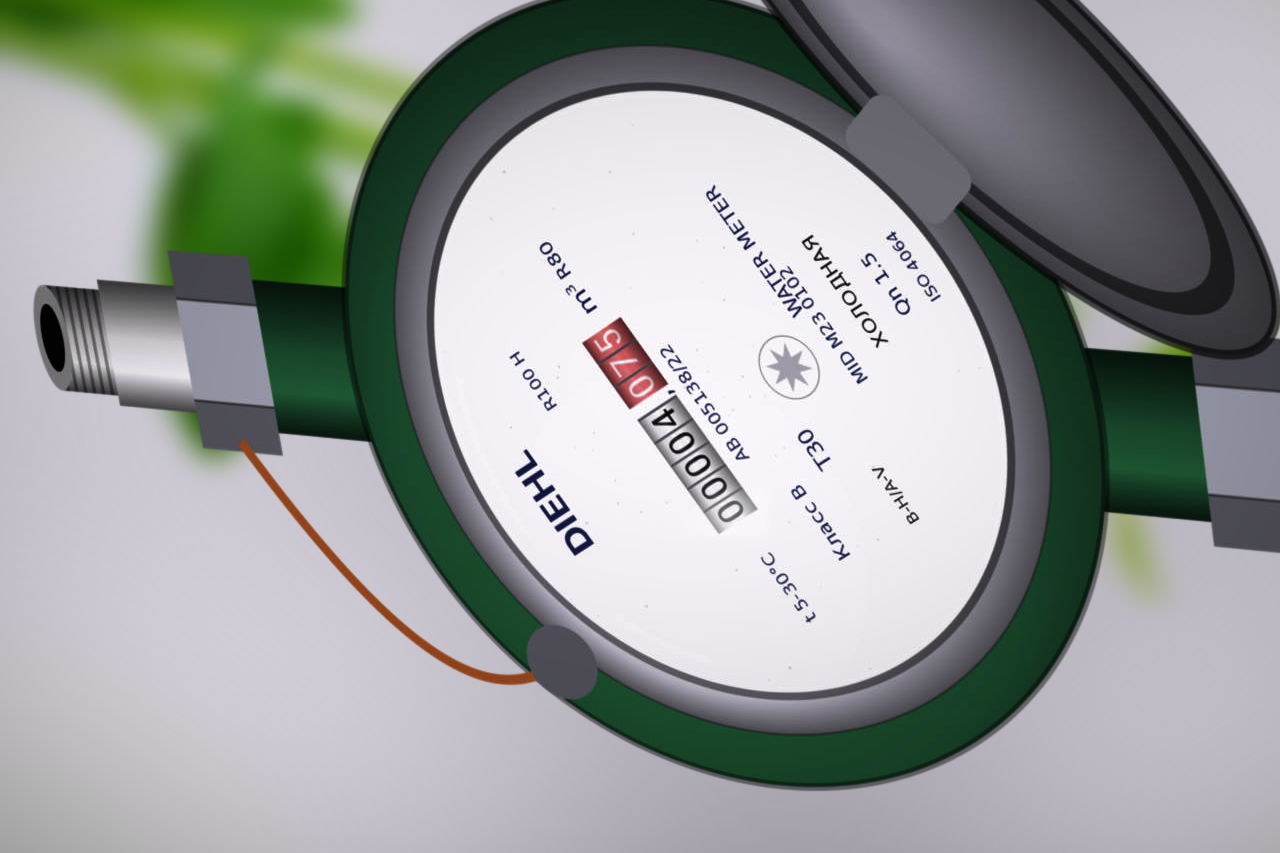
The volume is 4.075 m³
